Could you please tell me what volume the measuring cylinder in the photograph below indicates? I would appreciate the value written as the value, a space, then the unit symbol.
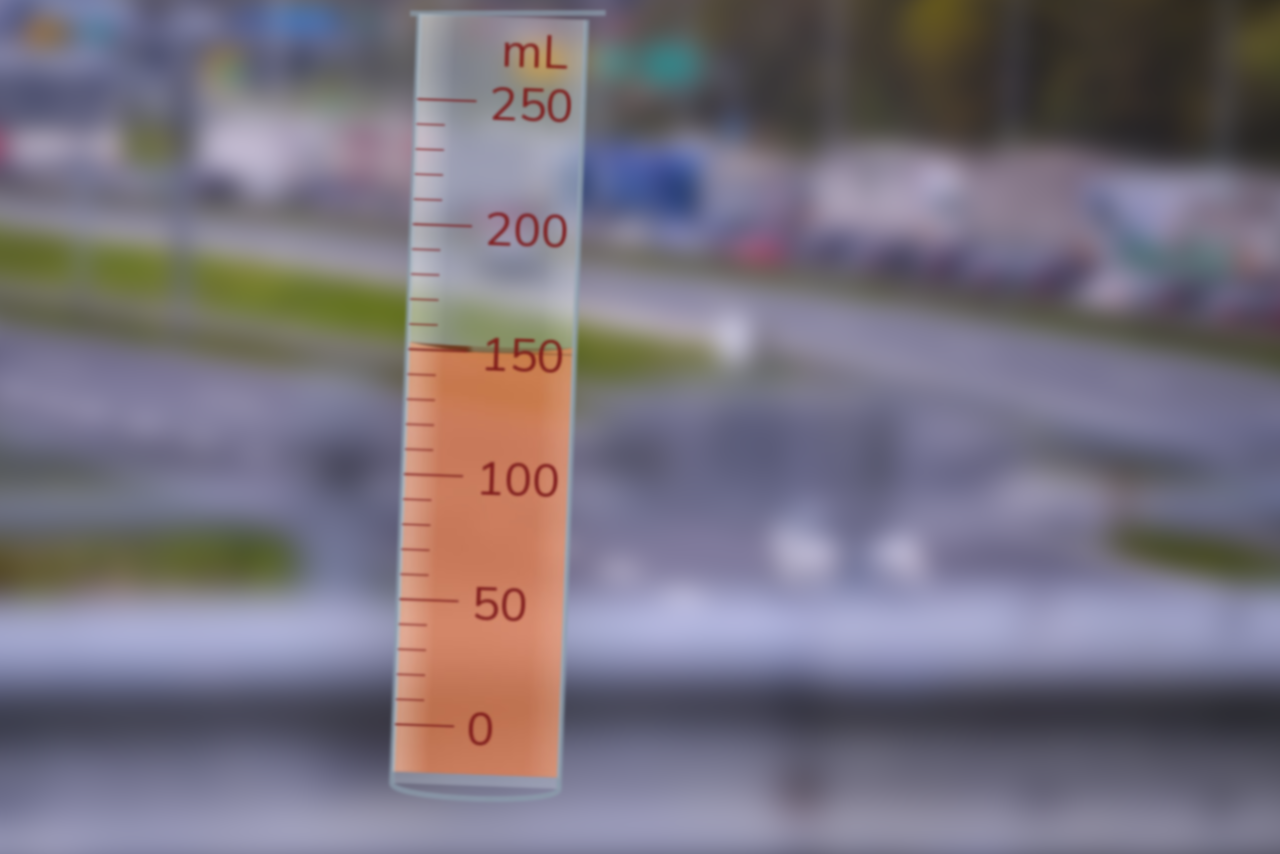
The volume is 150 mL
